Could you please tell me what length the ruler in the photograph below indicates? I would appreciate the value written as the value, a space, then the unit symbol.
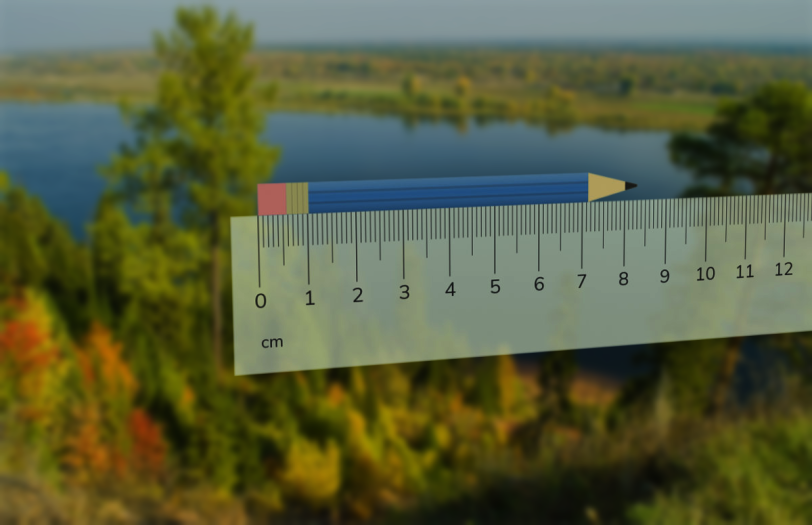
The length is 8.3 cm
